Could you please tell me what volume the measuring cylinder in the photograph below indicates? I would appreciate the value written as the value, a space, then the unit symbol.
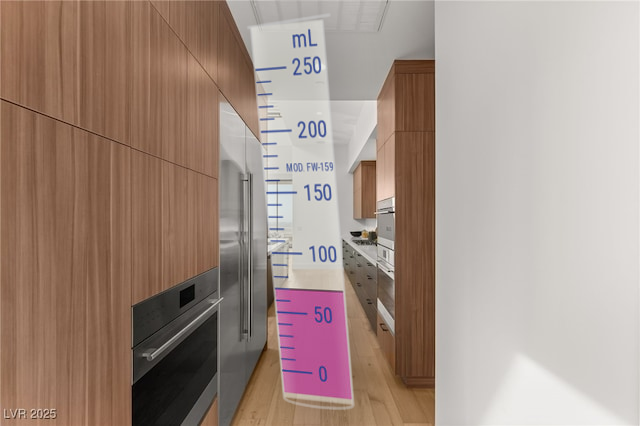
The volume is 70 mL
